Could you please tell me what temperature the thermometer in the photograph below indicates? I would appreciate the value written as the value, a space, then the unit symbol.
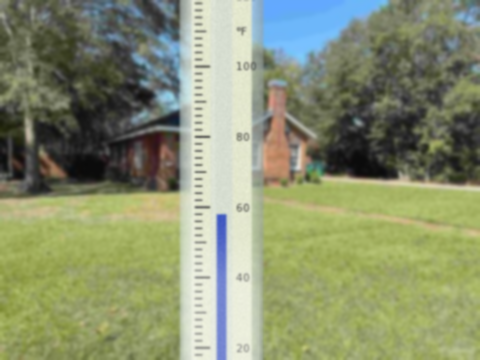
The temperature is 58 °F
